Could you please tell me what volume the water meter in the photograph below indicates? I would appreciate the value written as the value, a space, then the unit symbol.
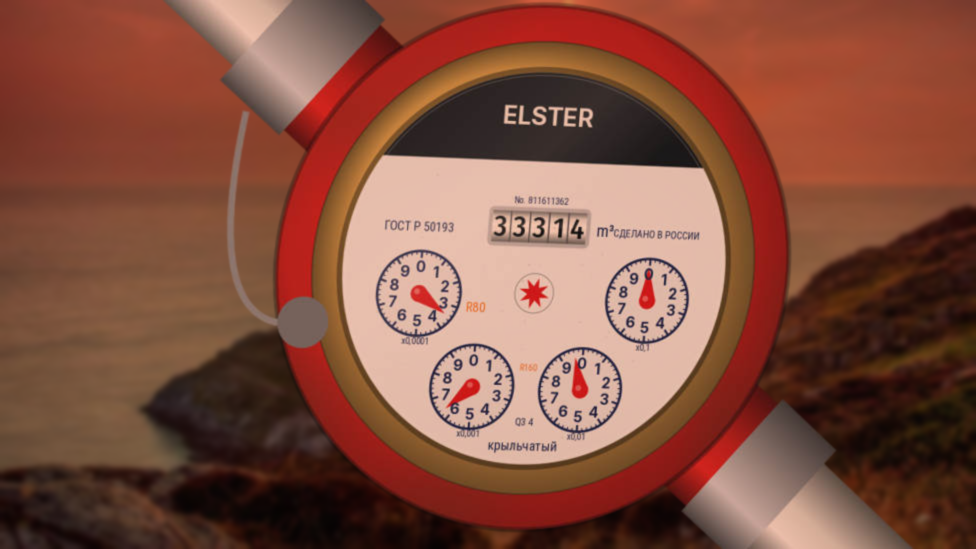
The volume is 33313.9963 m³
